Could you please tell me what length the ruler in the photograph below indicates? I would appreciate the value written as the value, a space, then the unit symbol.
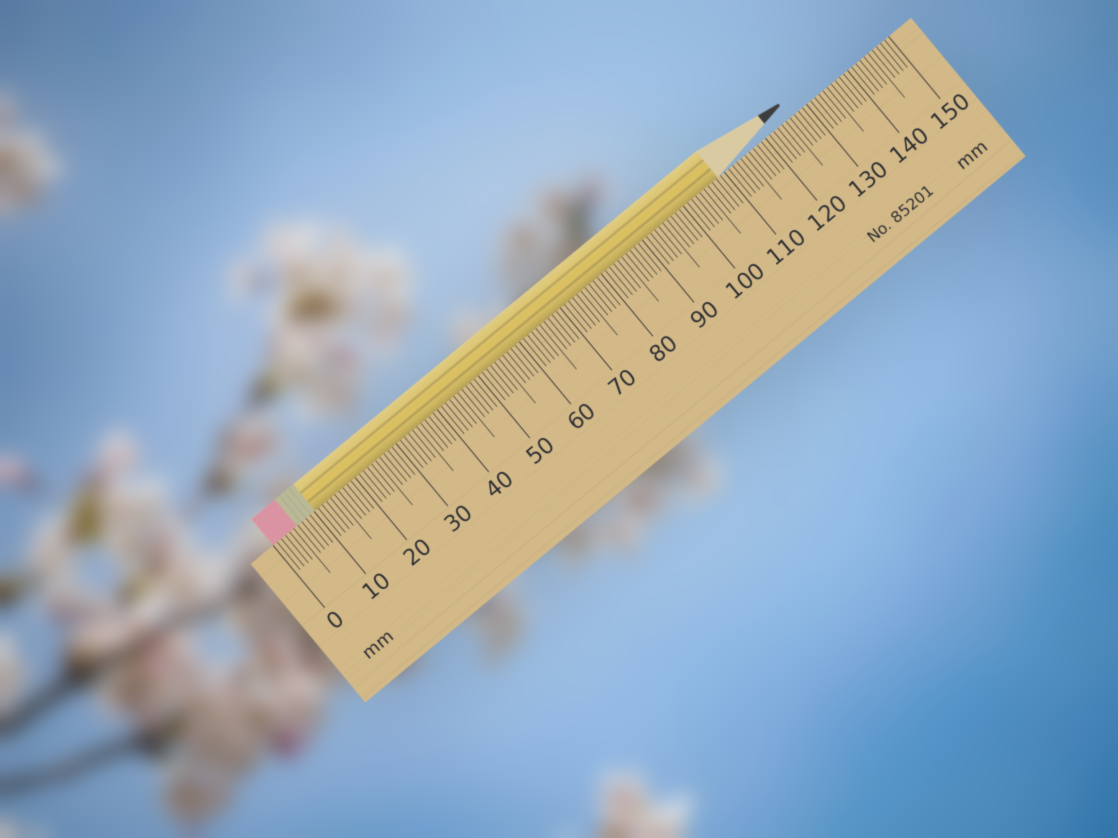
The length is 126 mm
